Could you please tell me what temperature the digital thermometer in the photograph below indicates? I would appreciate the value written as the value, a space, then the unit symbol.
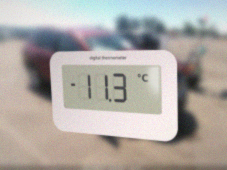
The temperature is -11.3 °C
